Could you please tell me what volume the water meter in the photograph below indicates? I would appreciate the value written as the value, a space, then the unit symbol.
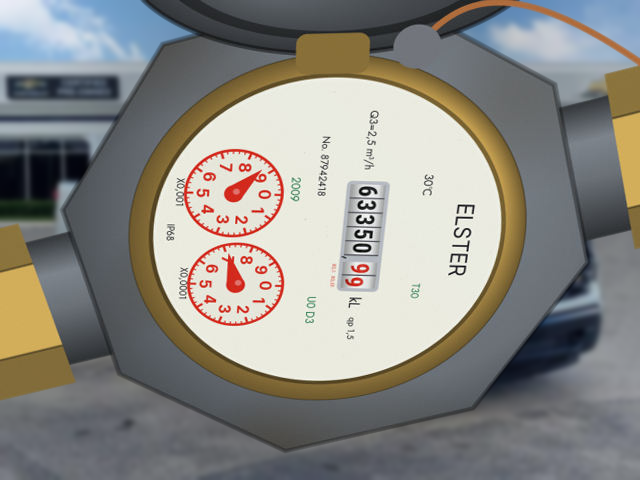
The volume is 63350.9887 kL
